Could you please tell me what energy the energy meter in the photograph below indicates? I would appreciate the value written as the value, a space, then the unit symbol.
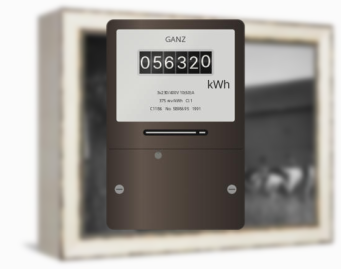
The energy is 56320 kWh
